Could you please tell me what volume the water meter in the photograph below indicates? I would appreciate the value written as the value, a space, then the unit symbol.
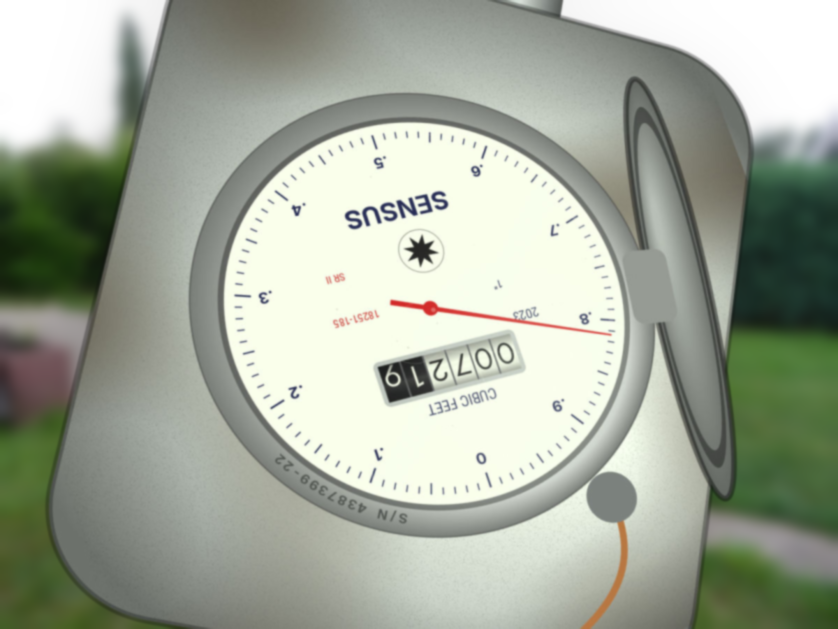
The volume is 7218.81 ft³
